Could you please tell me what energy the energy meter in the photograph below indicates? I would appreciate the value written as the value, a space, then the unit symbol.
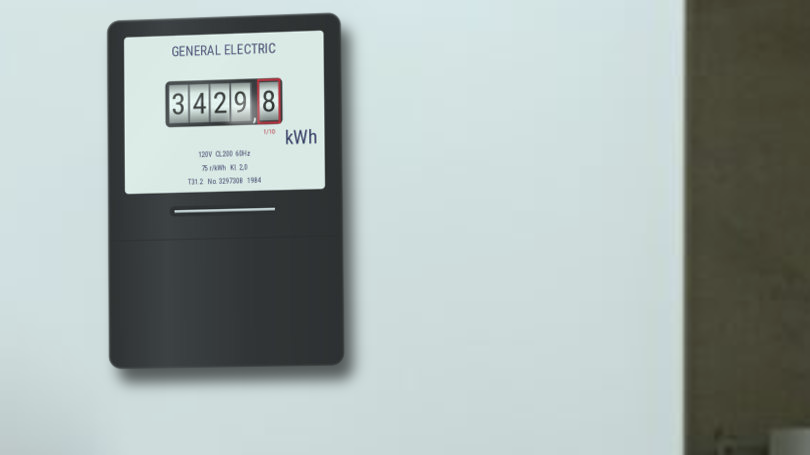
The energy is 3429.8 kWh
